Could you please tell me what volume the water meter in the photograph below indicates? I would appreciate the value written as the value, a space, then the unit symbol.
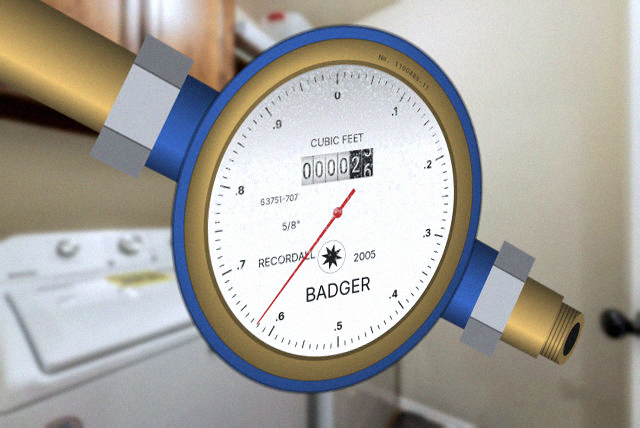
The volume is 25.62 ft³
